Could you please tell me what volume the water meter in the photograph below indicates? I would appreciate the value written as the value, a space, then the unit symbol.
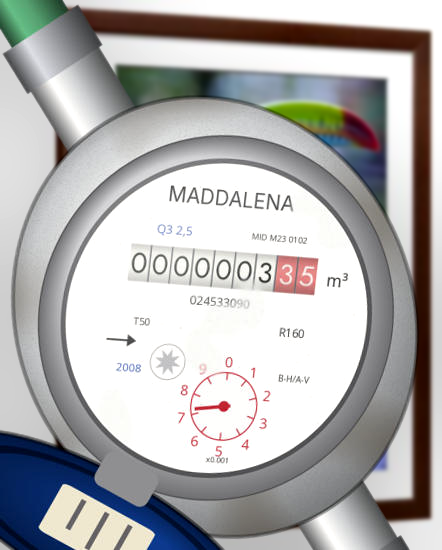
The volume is 3.357 m³
